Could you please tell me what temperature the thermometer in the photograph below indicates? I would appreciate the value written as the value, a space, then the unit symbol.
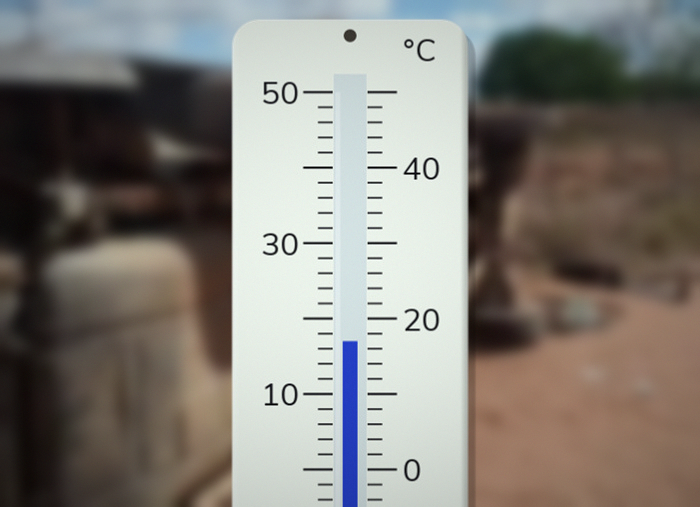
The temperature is 17 °C
